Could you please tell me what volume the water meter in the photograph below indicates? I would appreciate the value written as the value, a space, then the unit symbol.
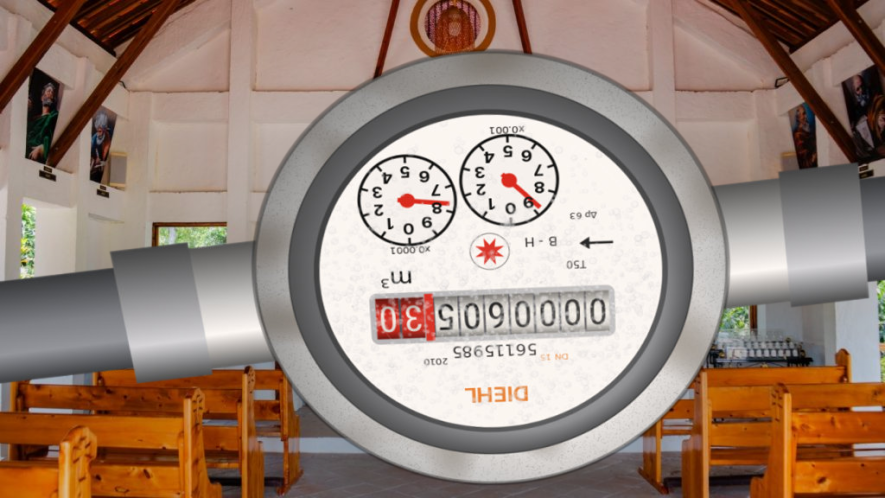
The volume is 605.3087 m³
